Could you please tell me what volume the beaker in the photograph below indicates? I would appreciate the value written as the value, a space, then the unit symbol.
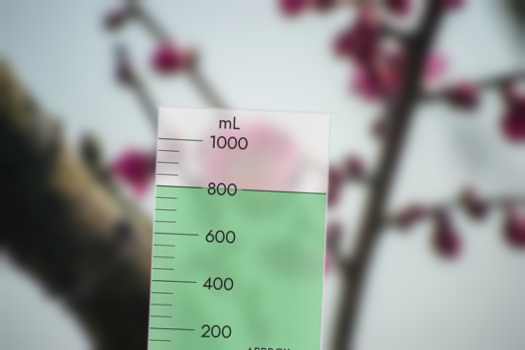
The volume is 800 mL
